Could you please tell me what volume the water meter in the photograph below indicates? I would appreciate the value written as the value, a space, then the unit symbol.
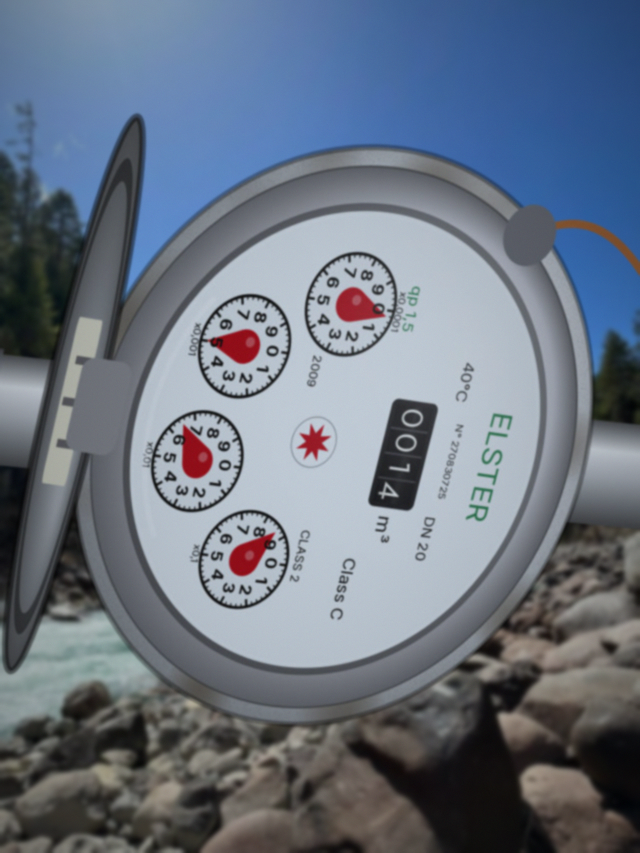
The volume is 13.8650 m³
